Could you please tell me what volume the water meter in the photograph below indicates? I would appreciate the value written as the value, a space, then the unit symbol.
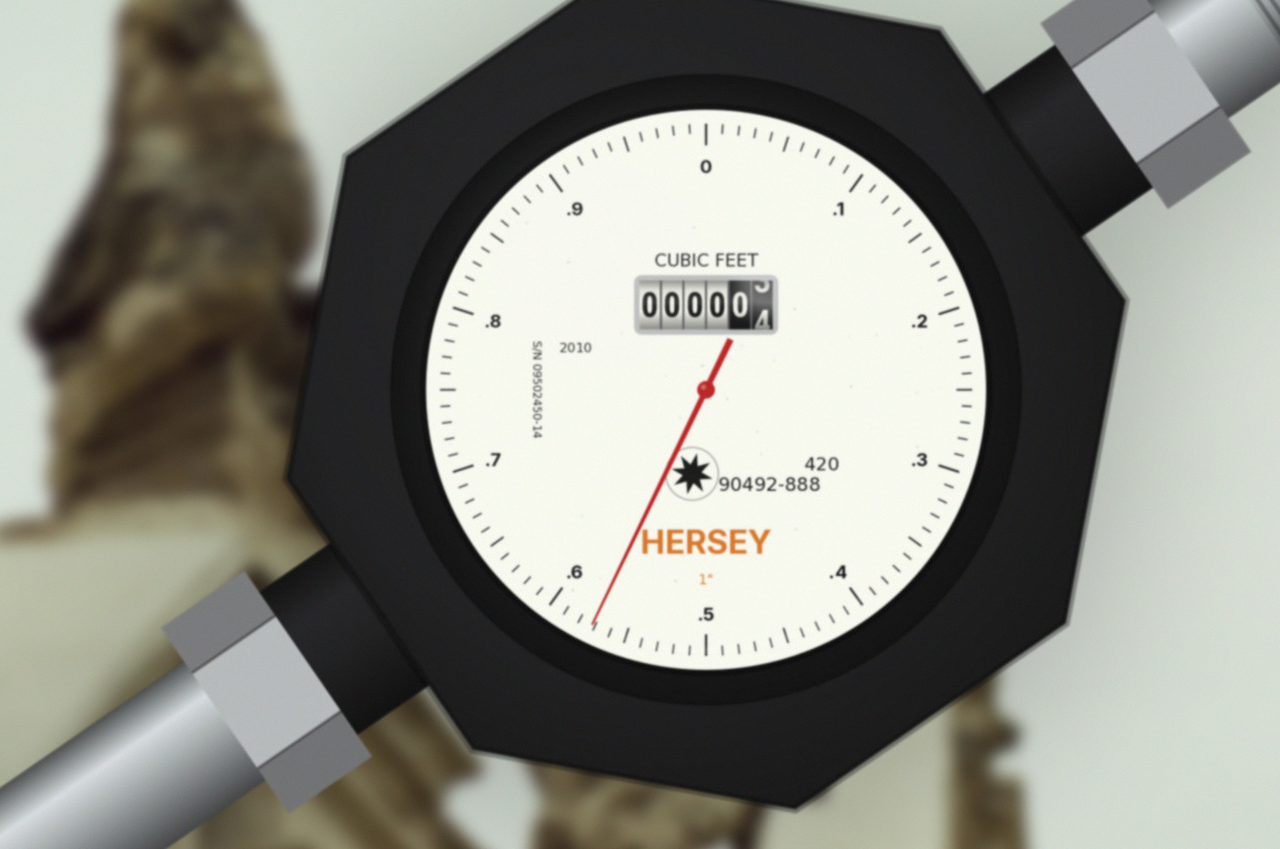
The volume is 3.57 ft³
